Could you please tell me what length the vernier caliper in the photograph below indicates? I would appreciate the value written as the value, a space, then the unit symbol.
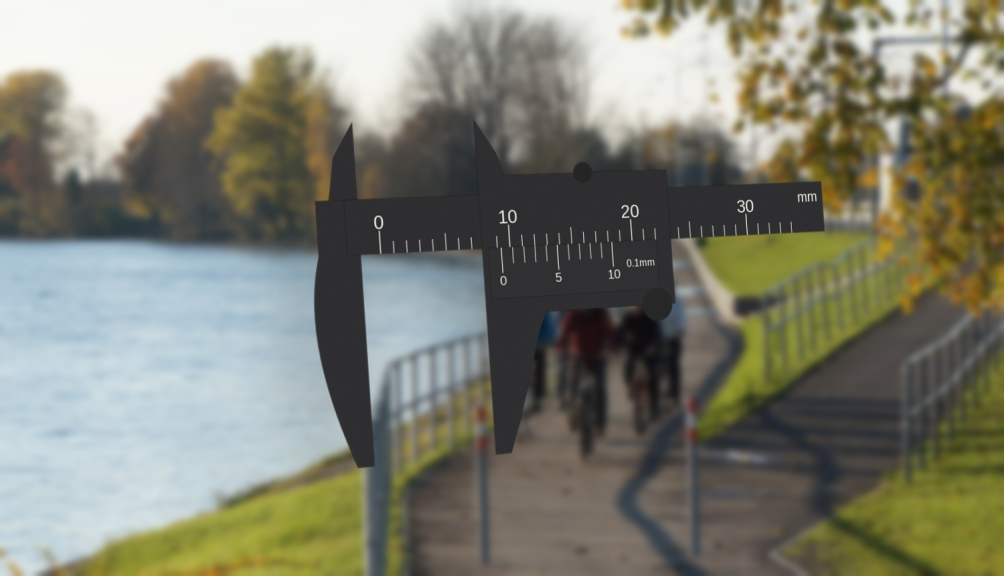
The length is 9.3 mm
